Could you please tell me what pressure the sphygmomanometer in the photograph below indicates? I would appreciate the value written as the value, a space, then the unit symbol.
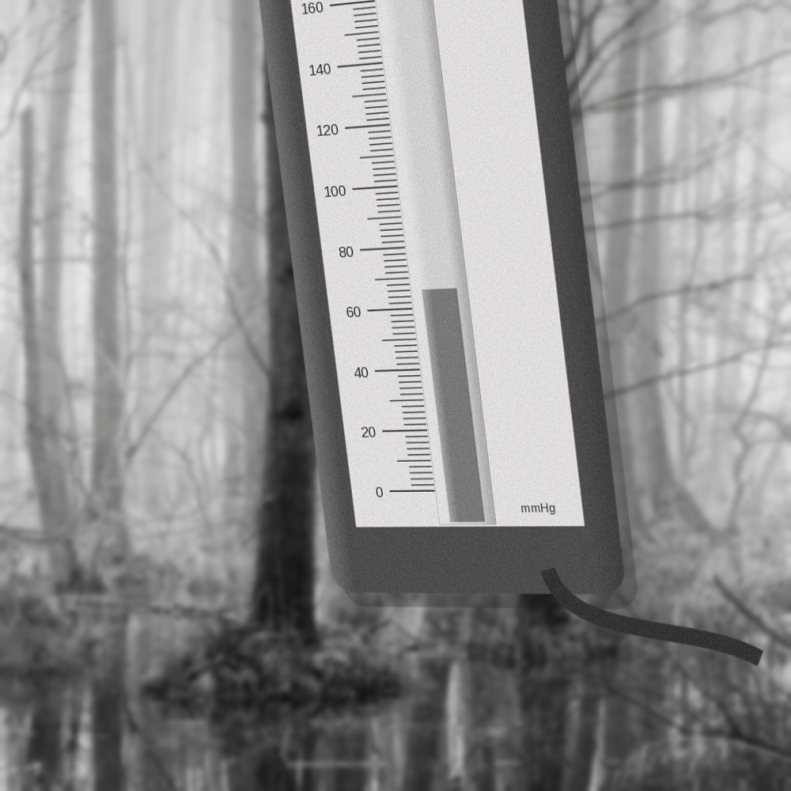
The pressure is 66 mmHg
